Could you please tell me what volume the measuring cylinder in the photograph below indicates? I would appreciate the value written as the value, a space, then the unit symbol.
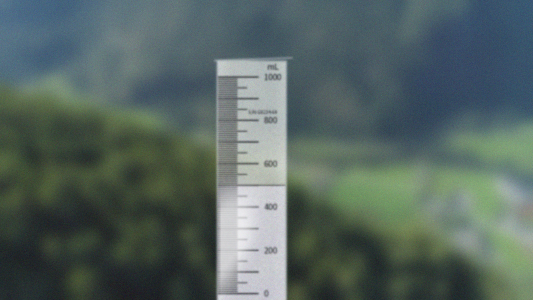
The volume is 500 mL
